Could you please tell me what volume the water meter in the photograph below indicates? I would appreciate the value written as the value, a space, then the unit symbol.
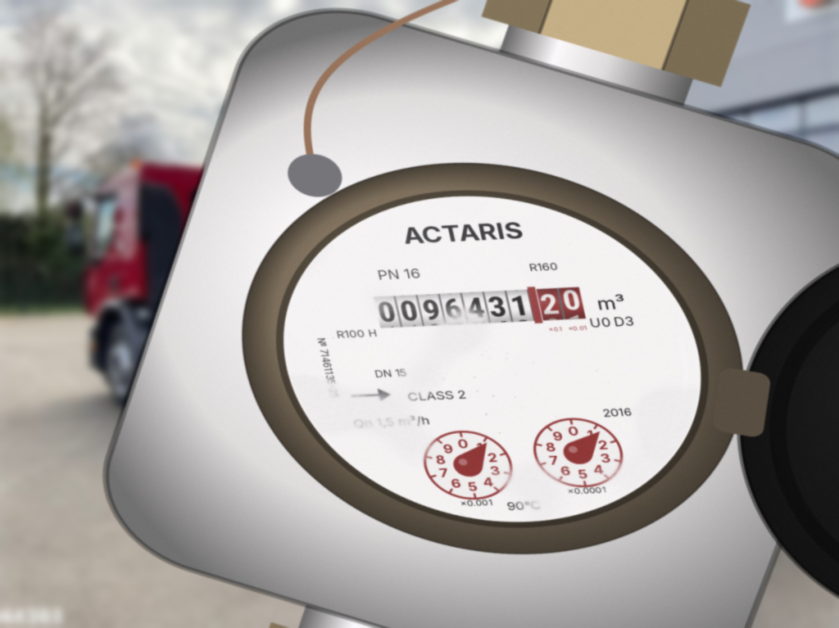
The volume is 96431.2011 m³
